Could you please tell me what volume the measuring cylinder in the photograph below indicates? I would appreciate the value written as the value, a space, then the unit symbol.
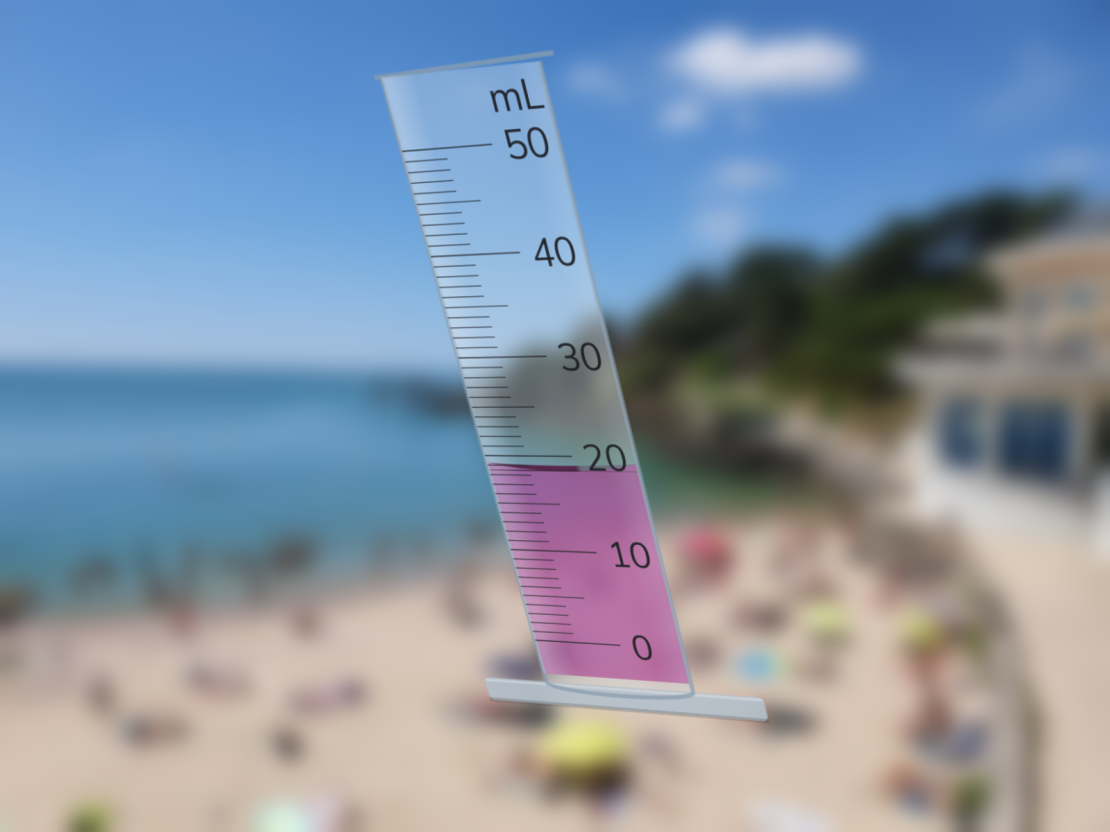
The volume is 18.5 mL
